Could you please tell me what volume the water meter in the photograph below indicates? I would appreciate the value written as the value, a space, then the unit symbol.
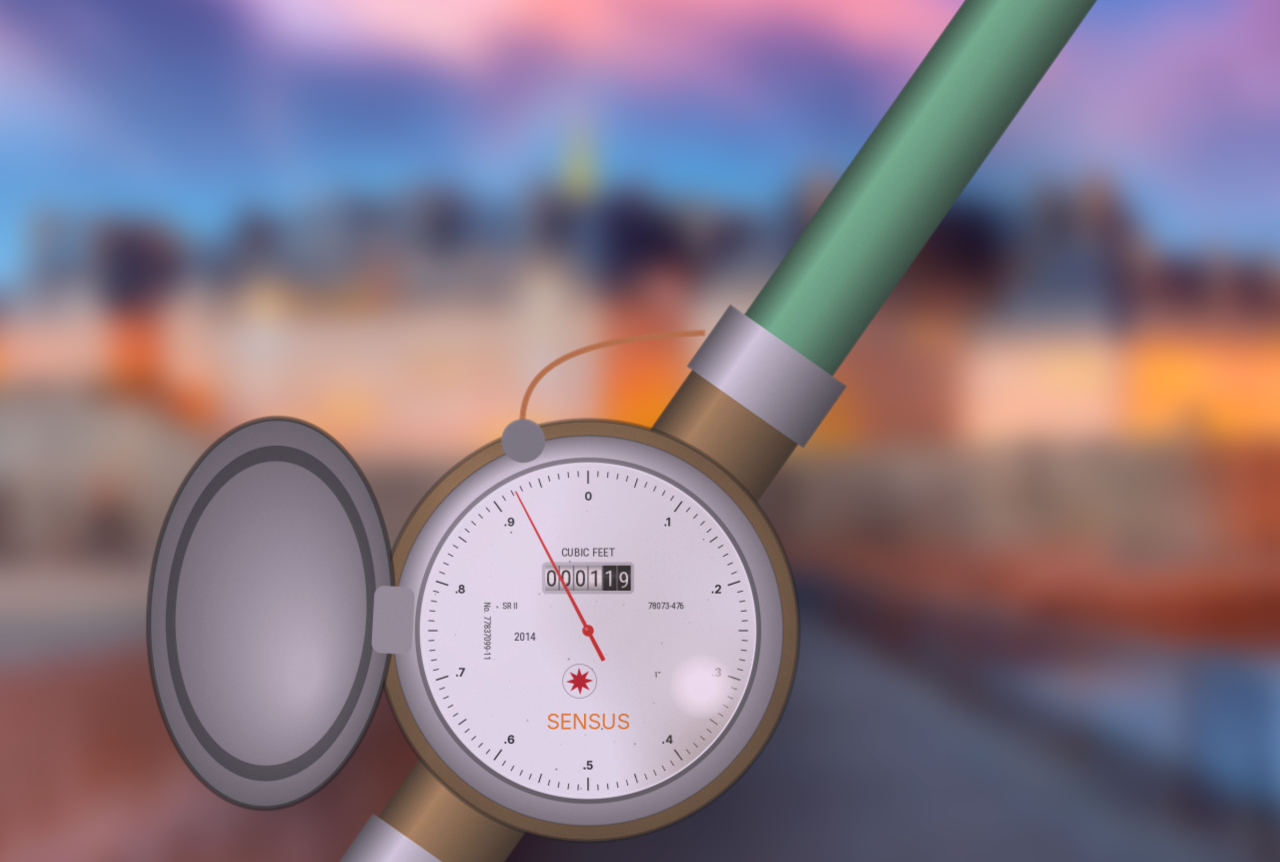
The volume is 118.92 ft³
